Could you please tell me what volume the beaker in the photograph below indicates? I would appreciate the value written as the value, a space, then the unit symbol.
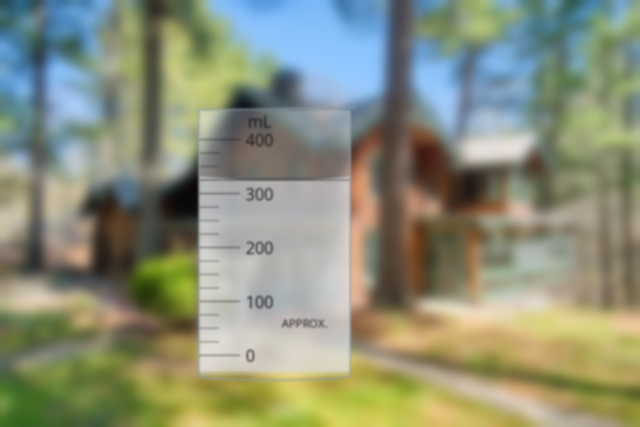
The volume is 325 mL
